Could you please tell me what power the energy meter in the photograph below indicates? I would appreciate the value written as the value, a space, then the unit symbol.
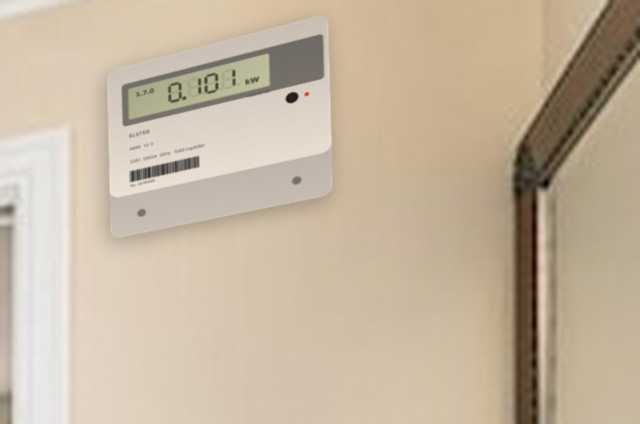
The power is 0.101 kW
